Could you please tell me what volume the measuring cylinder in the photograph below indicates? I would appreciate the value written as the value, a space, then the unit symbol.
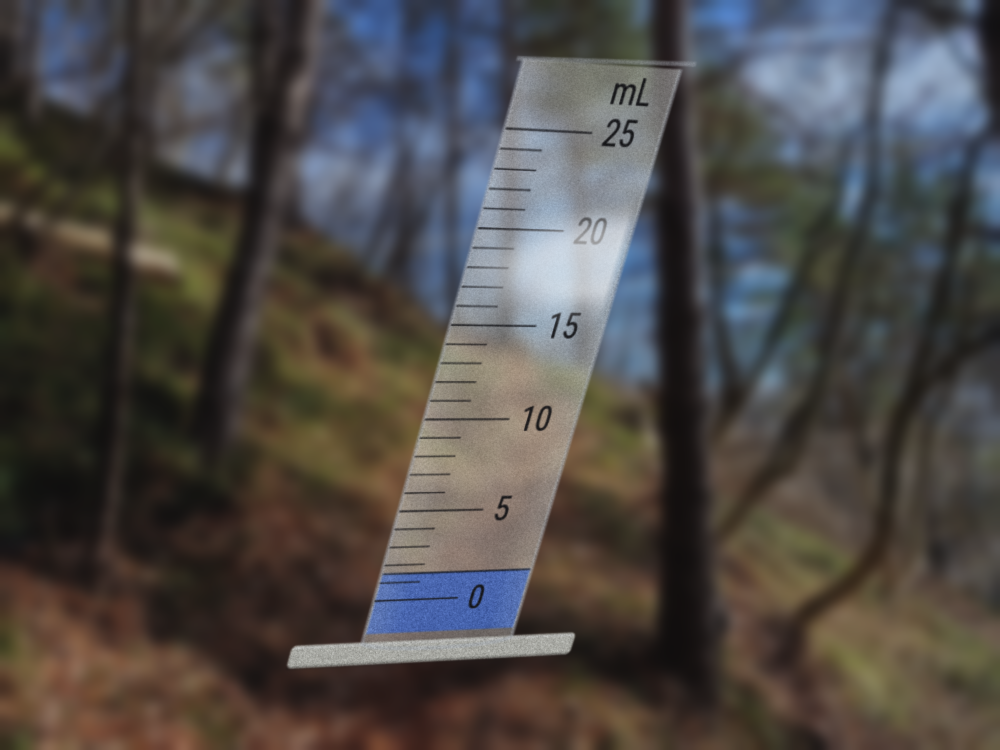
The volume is 1.5 mL
